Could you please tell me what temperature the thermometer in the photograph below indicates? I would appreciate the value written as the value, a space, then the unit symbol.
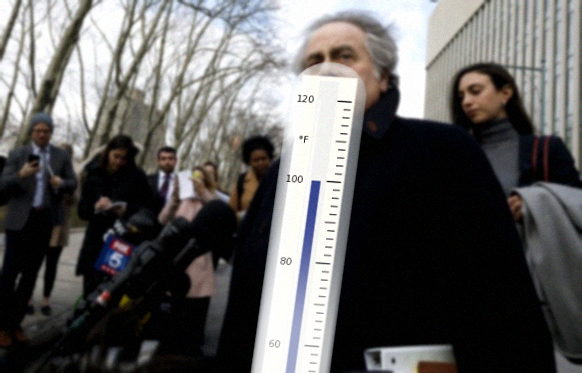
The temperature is 100 °F
